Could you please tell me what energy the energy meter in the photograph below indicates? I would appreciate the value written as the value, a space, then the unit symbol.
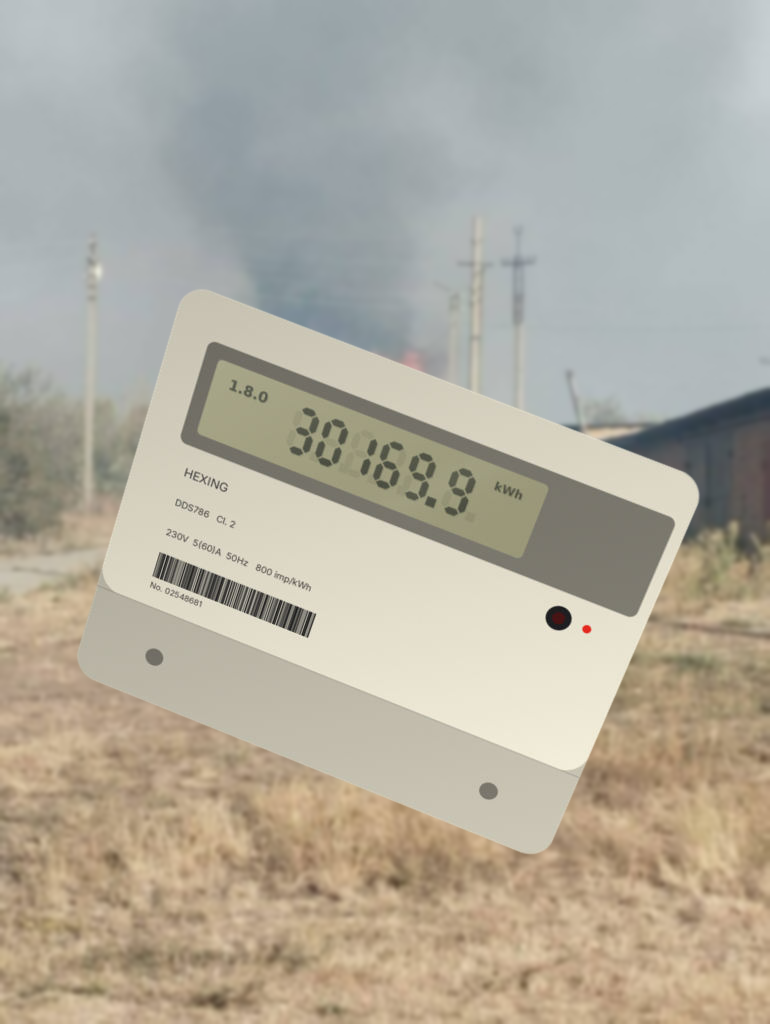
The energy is 30169.9 kWh
